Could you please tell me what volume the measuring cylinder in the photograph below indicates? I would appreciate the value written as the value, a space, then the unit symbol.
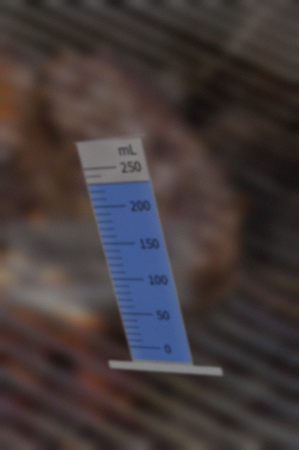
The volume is 230 mL
